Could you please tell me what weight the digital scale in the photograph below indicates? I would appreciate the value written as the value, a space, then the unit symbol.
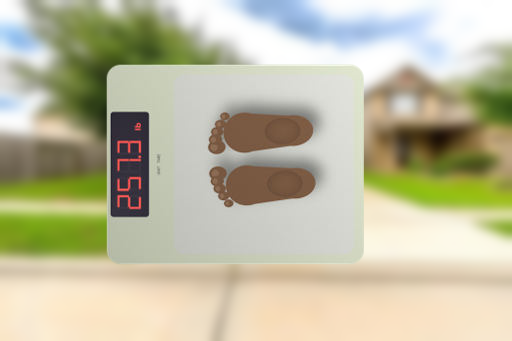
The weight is 257.3 lb
